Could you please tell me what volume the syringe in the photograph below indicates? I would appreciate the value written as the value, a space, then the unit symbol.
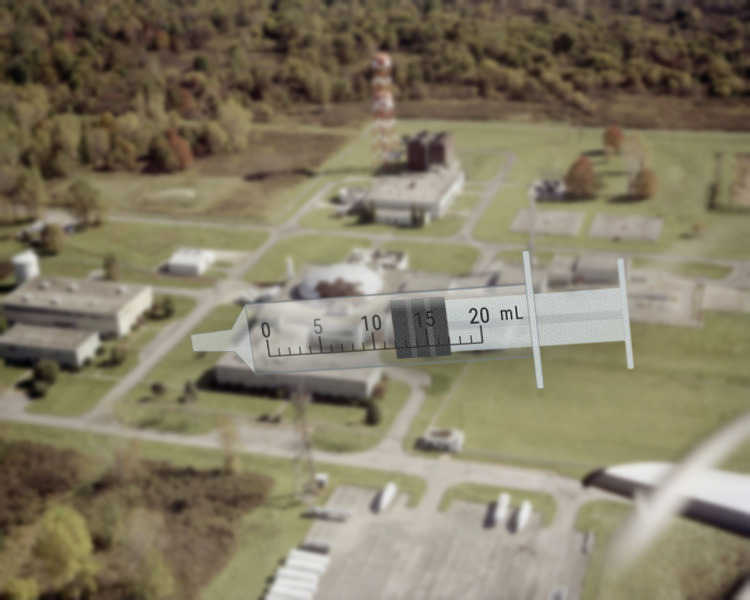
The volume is 12 mL
